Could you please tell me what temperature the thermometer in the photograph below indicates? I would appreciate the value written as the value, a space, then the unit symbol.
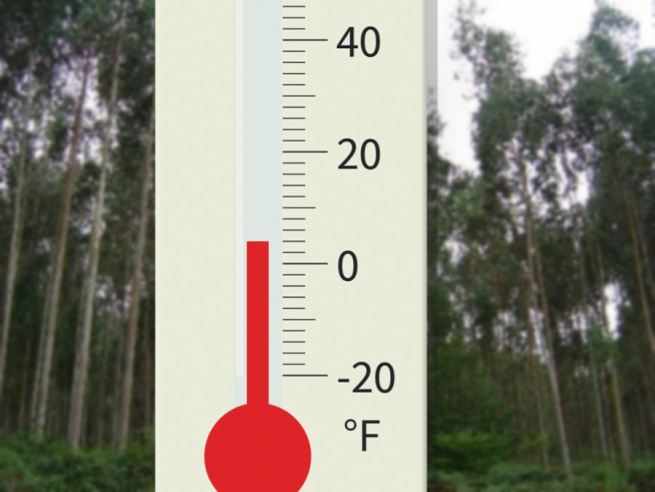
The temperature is 4 °F
